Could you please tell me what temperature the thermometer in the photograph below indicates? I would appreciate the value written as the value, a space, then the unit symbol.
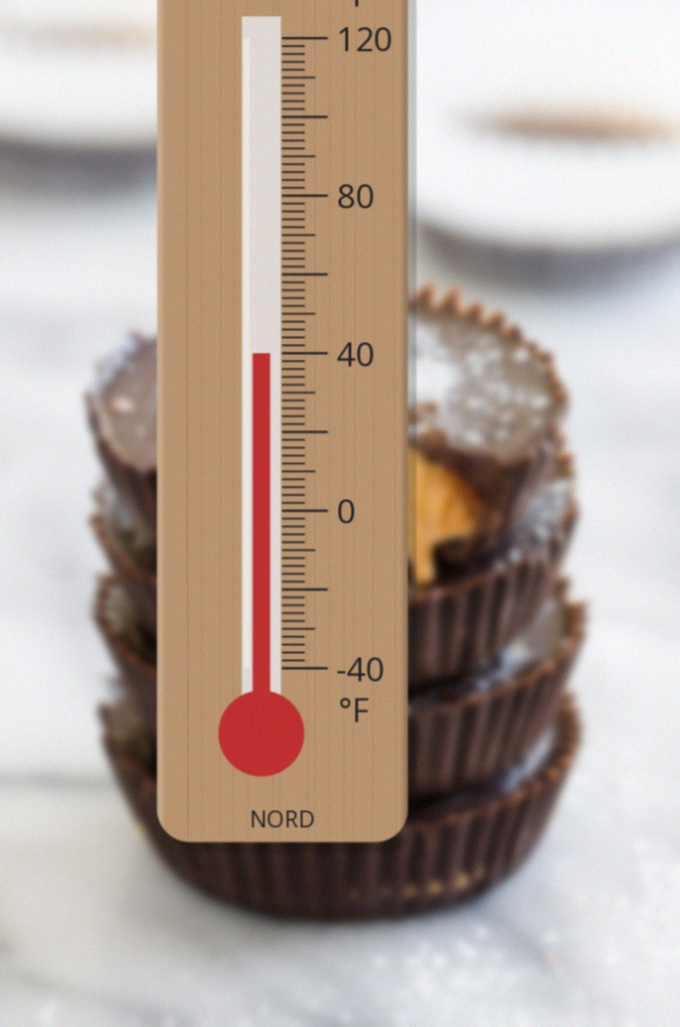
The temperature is 40 °F
